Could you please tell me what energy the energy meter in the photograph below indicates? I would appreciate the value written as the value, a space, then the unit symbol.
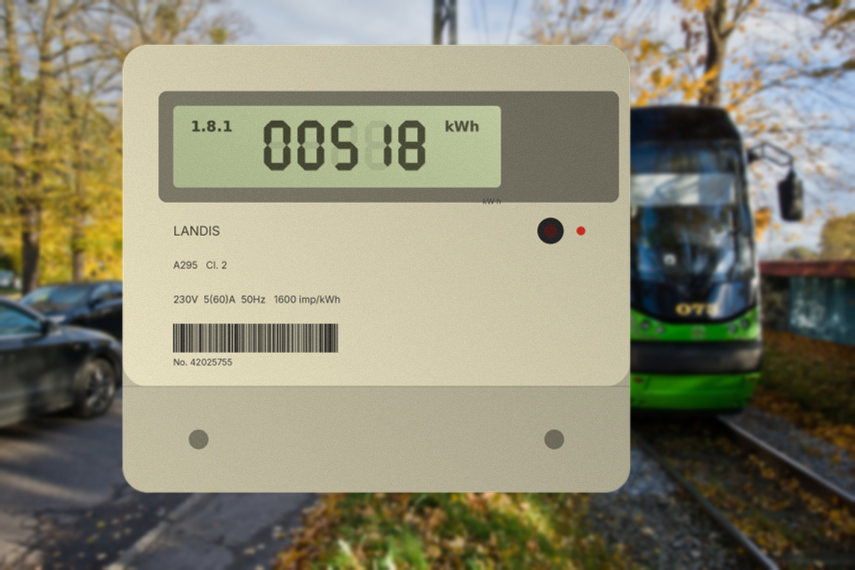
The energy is 518 kWh
